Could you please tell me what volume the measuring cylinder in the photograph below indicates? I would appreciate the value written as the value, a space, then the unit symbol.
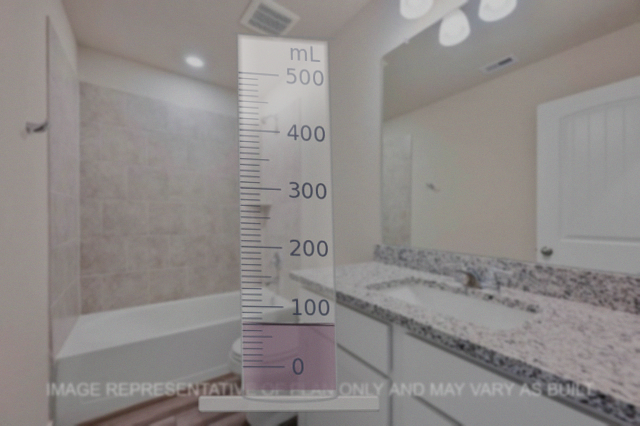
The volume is 70 mL
